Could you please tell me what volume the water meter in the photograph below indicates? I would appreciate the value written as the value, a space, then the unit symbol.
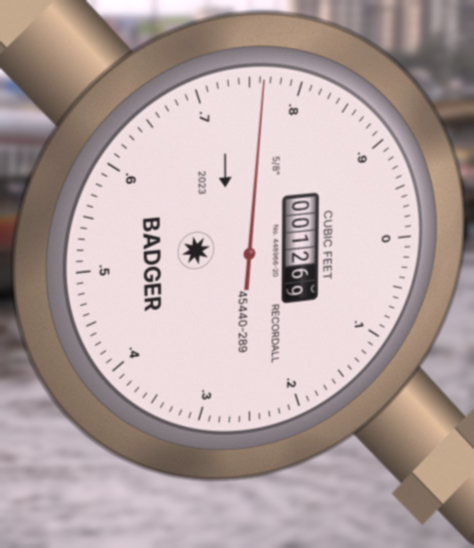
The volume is 1268.76 ft³
